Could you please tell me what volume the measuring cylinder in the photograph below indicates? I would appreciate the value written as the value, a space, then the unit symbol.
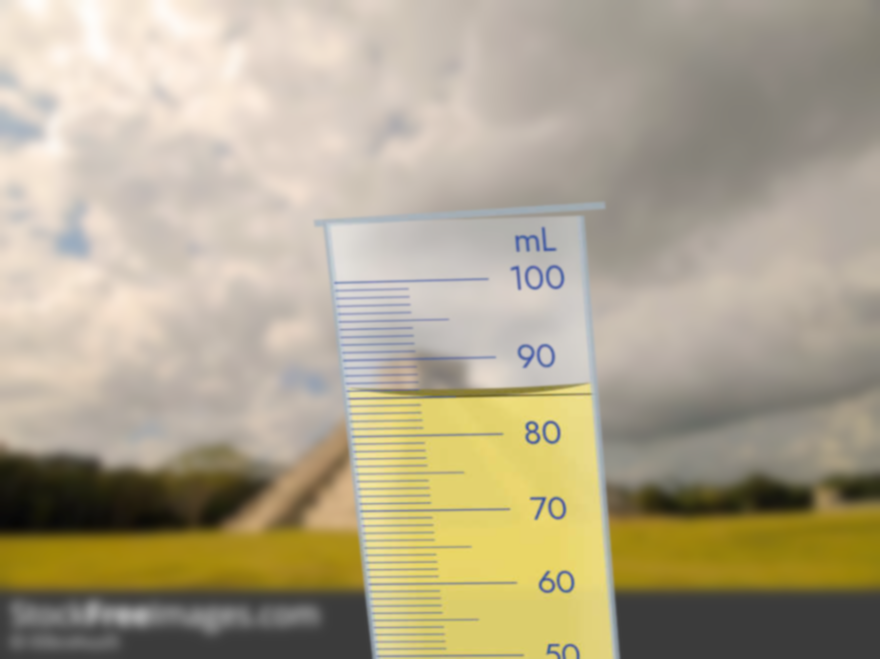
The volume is 85 mL
